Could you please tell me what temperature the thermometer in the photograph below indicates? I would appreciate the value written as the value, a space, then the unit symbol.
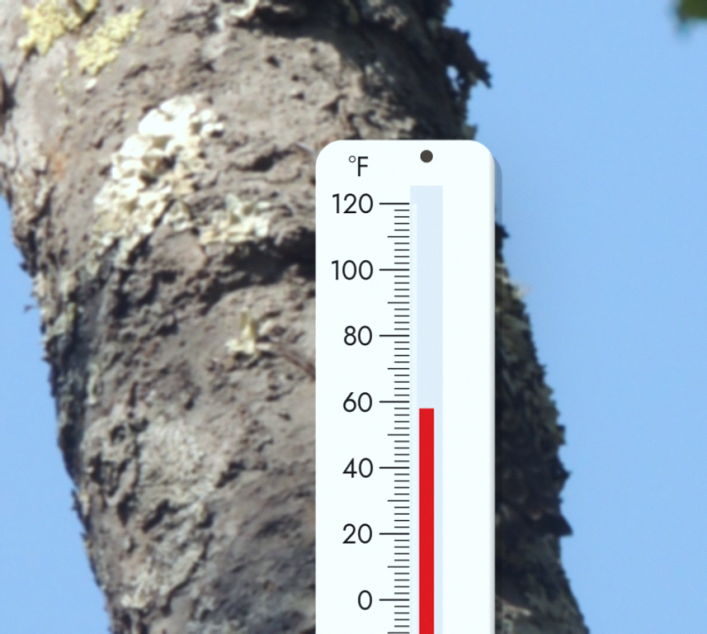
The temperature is 58 °F
